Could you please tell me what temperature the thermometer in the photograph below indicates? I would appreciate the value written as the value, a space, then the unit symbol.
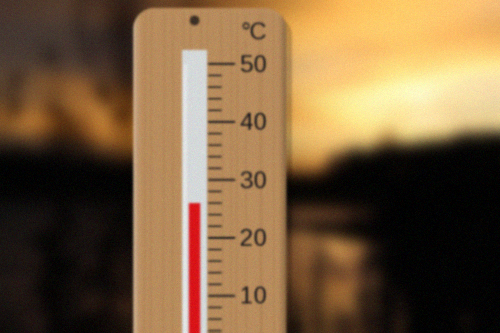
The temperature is 26 °C
